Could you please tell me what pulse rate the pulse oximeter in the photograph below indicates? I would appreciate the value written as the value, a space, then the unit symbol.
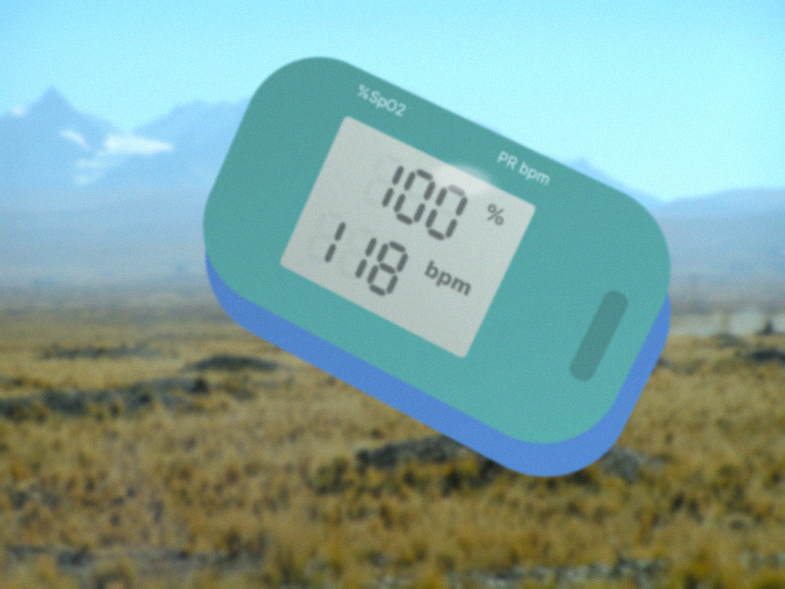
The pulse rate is 118 bpm
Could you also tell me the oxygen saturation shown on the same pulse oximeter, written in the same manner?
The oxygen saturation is 100 %
